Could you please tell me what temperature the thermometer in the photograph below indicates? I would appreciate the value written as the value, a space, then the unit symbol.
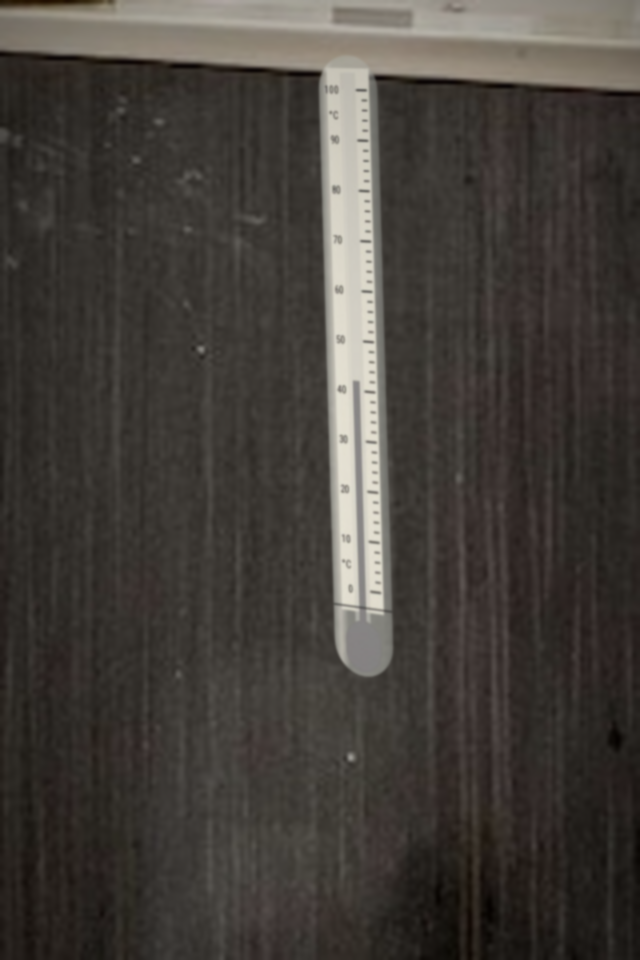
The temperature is 42 °C
